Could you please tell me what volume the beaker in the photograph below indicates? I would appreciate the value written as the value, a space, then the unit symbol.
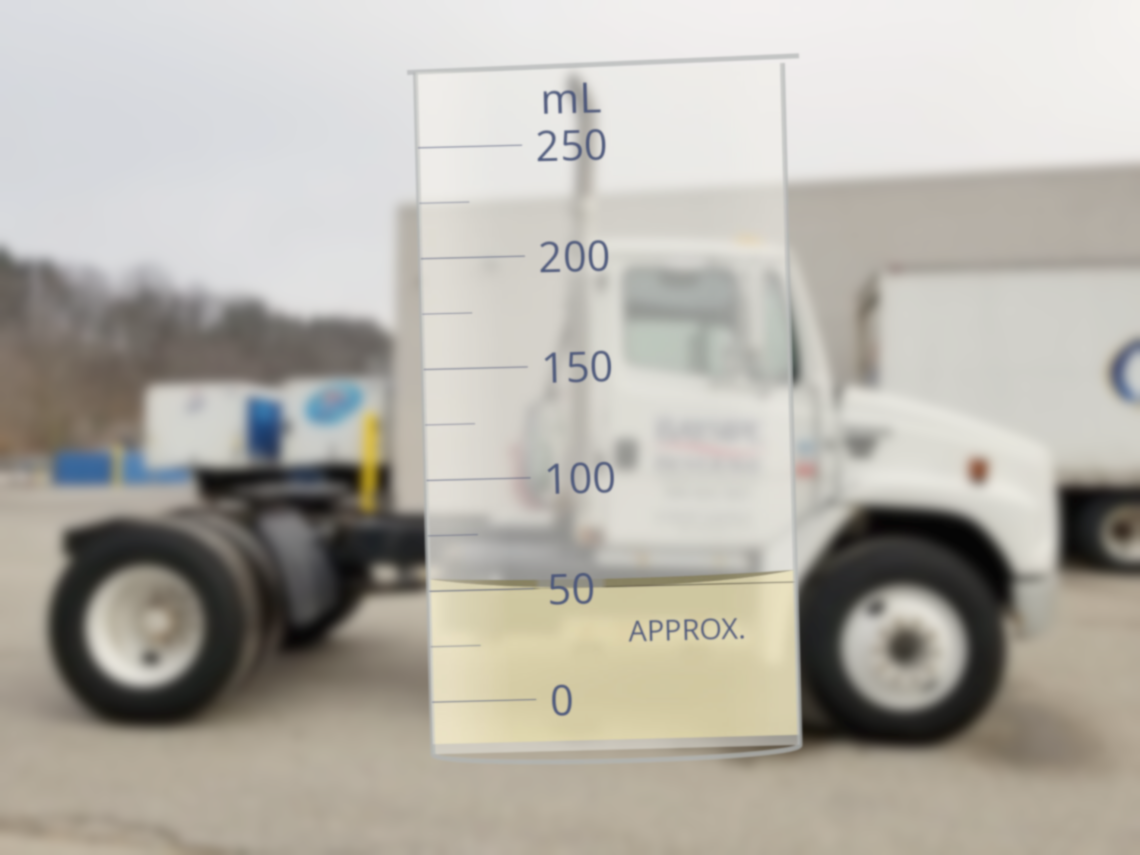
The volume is 50 mL
